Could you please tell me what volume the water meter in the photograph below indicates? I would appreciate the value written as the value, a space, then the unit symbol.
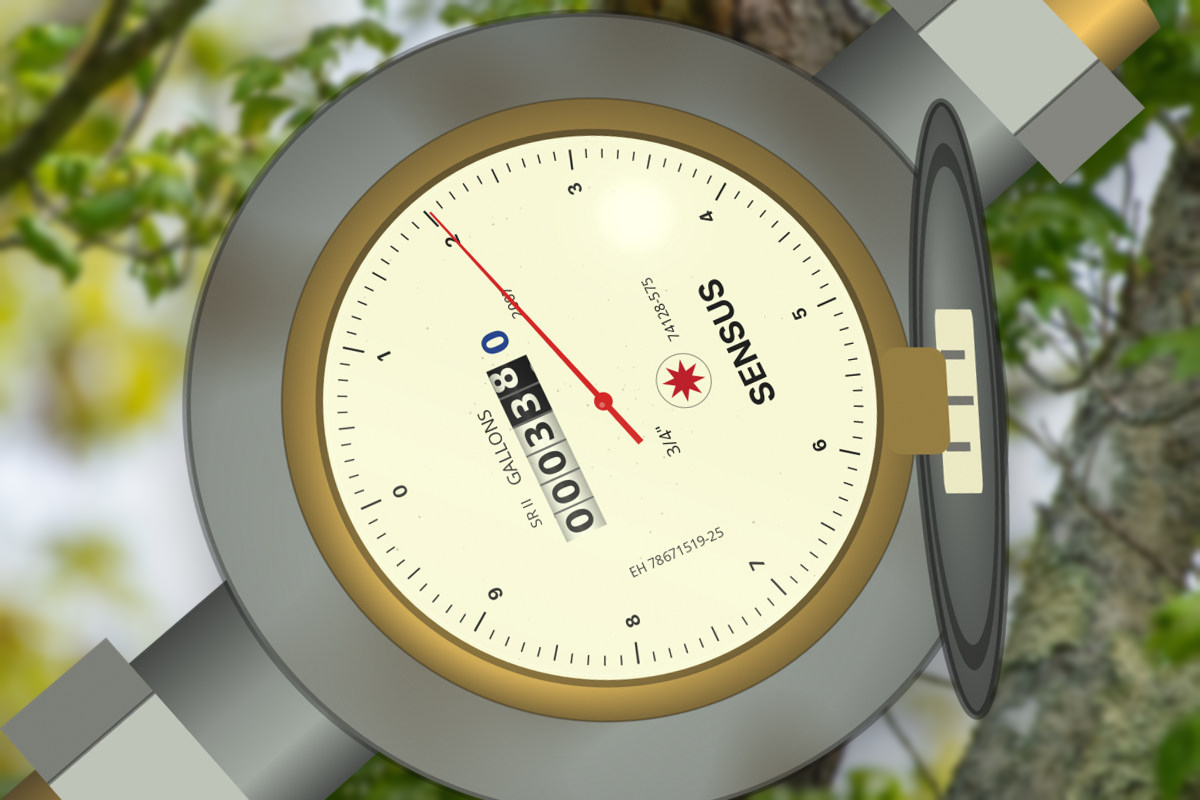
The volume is 3382.0 gal
